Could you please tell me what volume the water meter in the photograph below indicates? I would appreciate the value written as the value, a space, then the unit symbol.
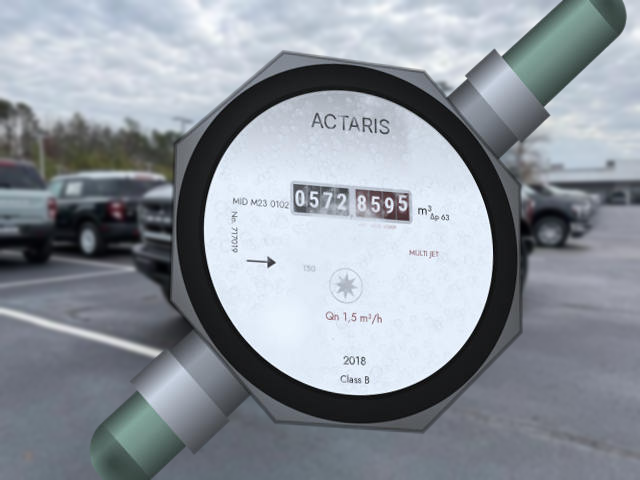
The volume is 572.8595 m³
